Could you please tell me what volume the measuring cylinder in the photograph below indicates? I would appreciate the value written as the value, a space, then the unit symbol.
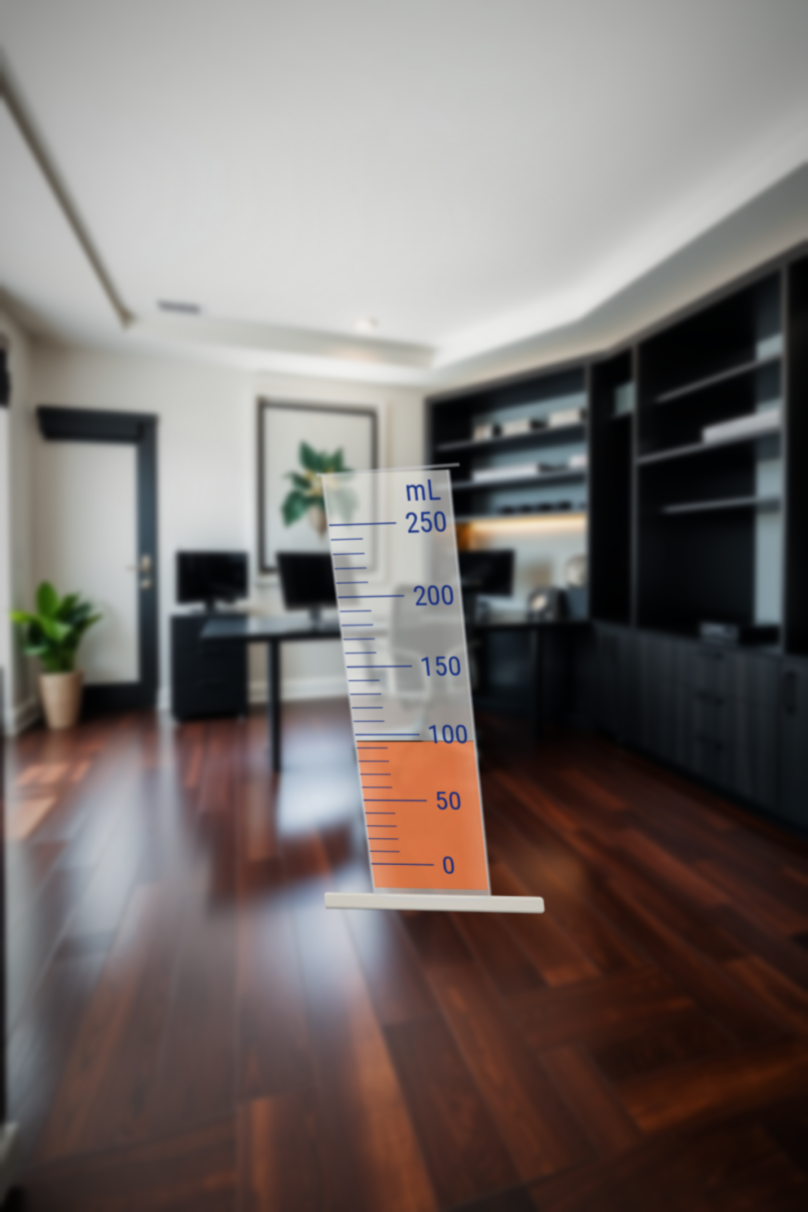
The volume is 95 mL
